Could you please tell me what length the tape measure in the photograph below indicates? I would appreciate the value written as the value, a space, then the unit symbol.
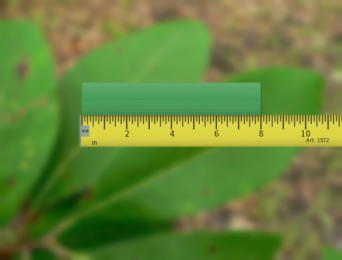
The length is 8 in
